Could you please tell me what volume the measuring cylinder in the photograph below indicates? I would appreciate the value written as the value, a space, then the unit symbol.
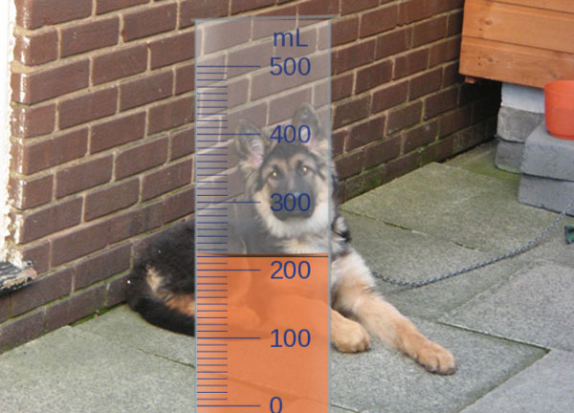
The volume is 220 mL
